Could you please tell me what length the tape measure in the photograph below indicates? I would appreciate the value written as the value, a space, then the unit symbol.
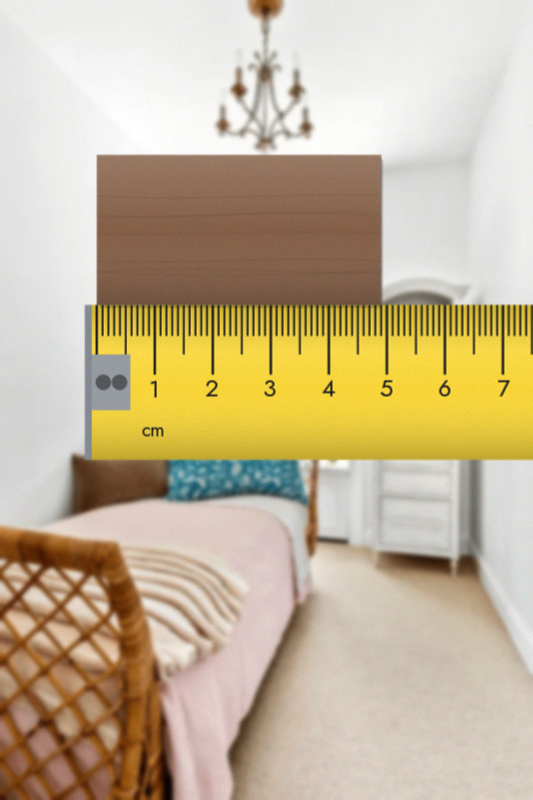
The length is 4.9 cm
